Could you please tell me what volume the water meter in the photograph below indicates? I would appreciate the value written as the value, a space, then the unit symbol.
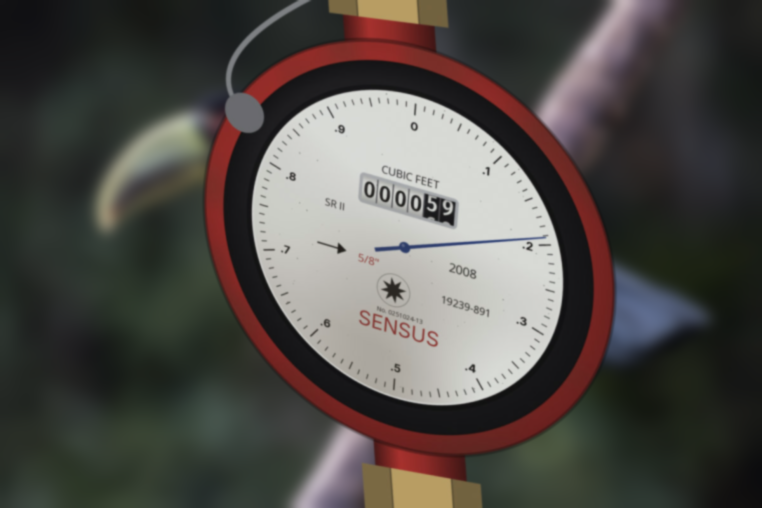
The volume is 59.19 ft³
